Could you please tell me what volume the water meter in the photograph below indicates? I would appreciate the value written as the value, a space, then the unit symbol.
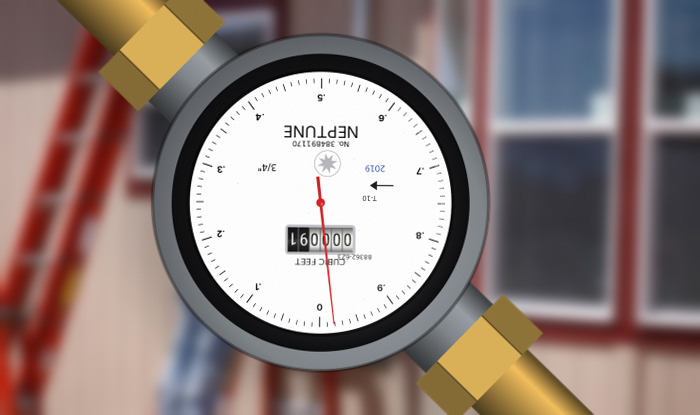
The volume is 90.98 ft³
